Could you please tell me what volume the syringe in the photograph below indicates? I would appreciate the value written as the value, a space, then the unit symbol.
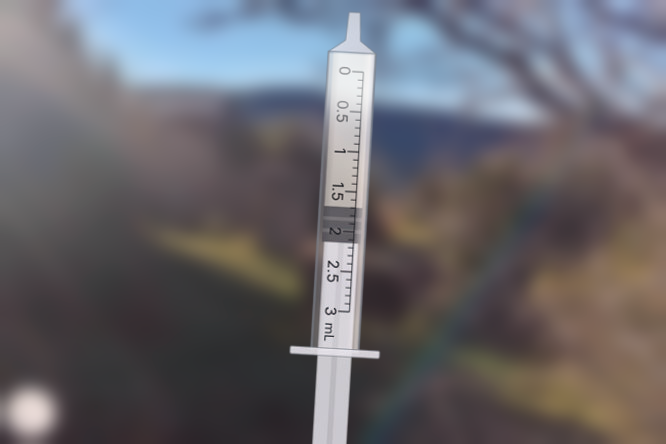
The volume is 1.7 mL
